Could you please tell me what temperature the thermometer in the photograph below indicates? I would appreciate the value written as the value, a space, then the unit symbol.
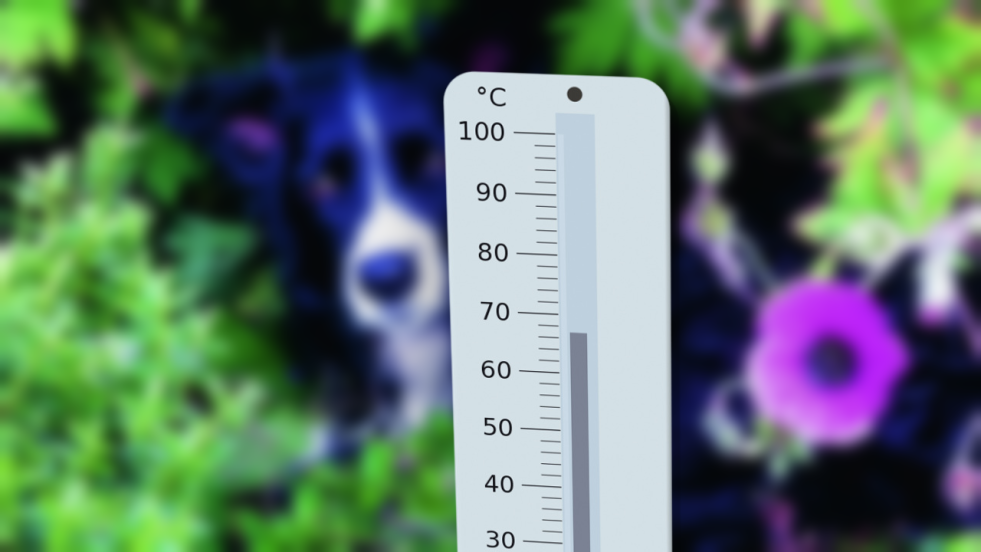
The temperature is 67 °C
